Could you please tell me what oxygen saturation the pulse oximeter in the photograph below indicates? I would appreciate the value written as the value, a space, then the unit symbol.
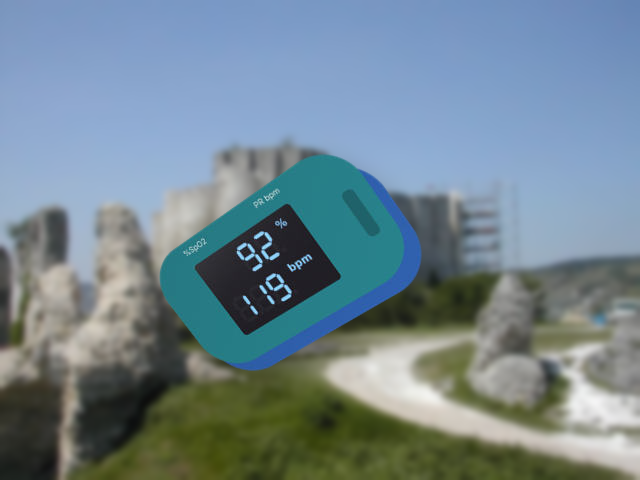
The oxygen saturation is 92 %
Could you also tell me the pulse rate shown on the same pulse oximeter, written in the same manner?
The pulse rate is 119 bpm
